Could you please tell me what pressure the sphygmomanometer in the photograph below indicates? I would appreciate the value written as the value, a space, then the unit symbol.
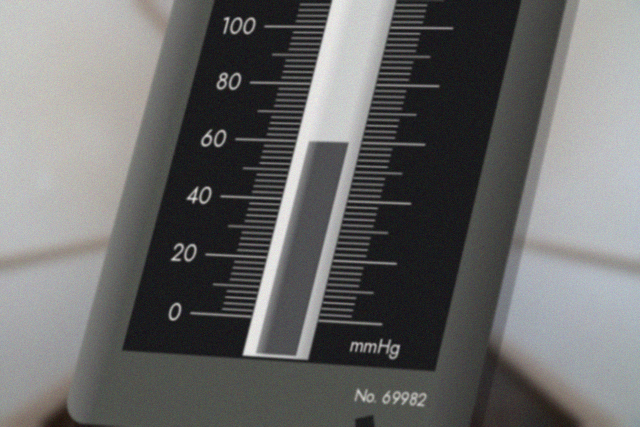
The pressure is 60 mmHg
